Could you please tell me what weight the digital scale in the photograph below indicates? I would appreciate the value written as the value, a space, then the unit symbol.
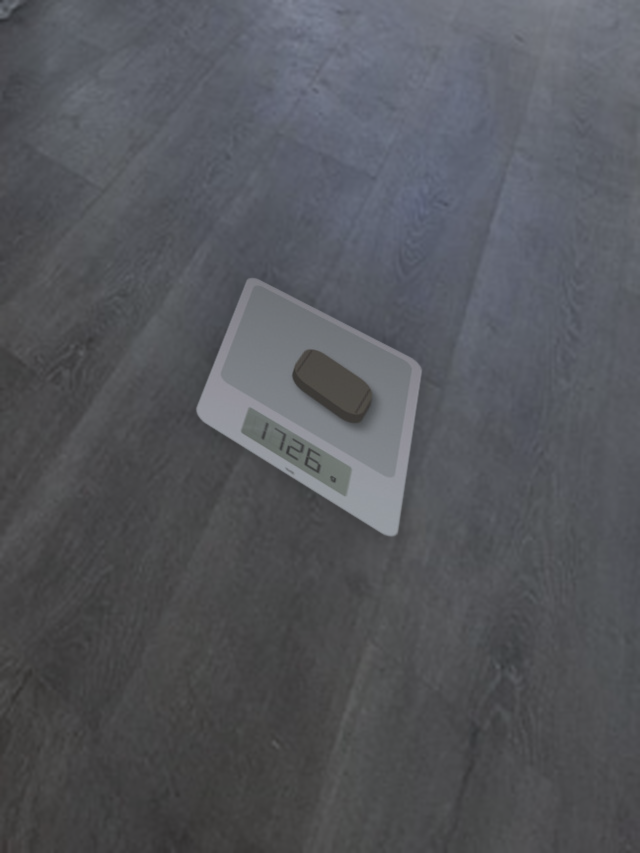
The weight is 1726 g
